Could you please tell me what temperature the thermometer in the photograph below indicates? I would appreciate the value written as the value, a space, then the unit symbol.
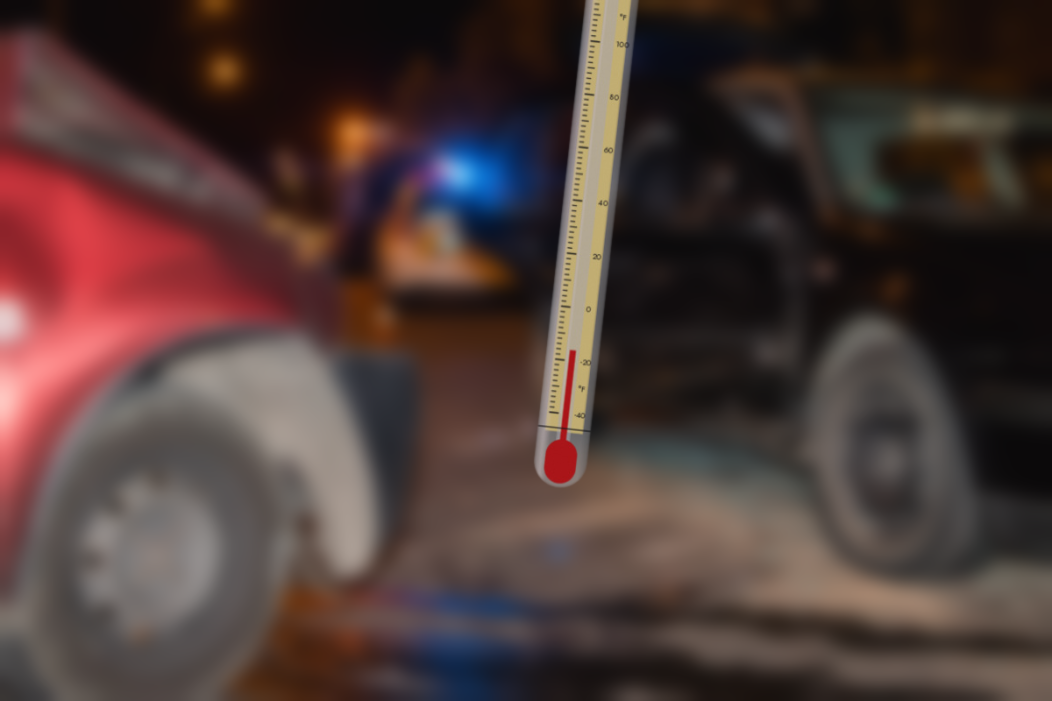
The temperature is -16 °F
